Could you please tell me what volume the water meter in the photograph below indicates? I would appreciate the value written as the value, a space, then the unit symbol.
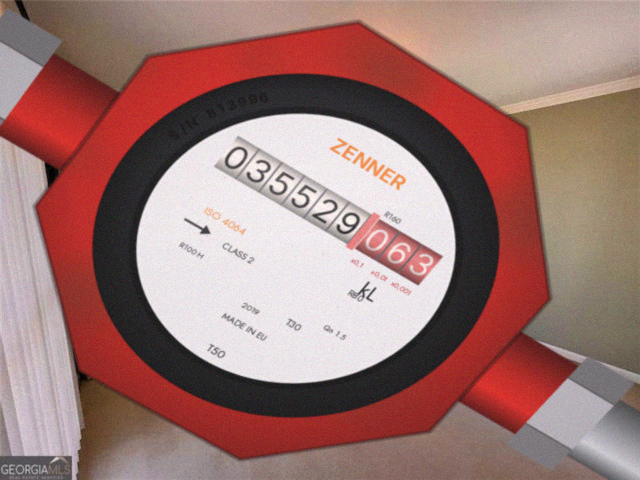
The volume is 35529.063 kL
